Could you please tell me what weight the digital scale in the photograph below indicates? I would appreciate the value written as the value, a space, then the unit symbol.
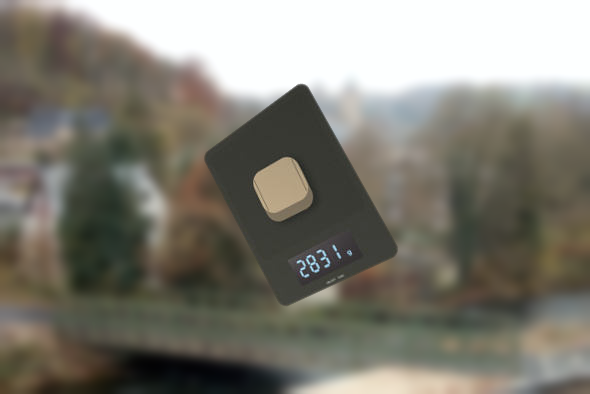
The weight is 2831 g
